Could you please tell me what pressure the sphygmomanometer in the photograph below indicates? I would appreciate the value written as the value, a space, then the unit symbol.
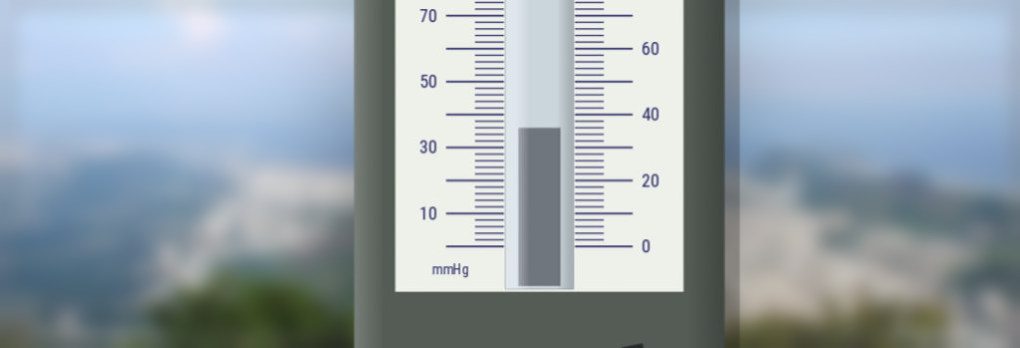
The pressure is 36 mmHg
